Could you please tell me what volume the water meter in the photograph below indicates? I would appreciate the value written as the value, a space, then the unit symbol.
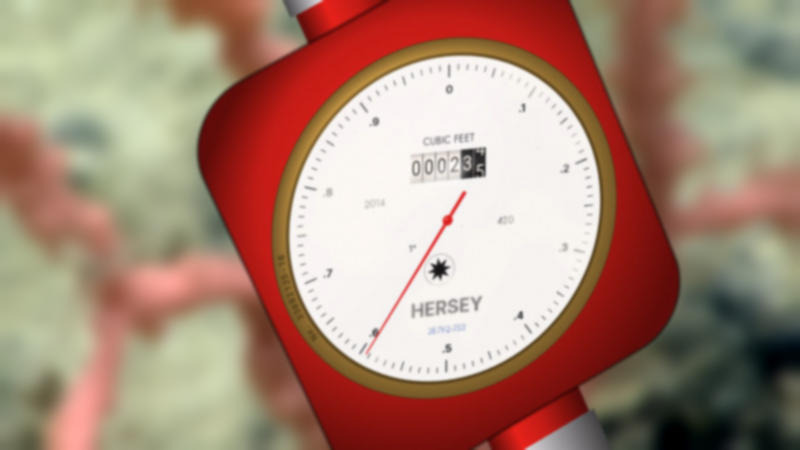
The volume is 234.59 ft³
